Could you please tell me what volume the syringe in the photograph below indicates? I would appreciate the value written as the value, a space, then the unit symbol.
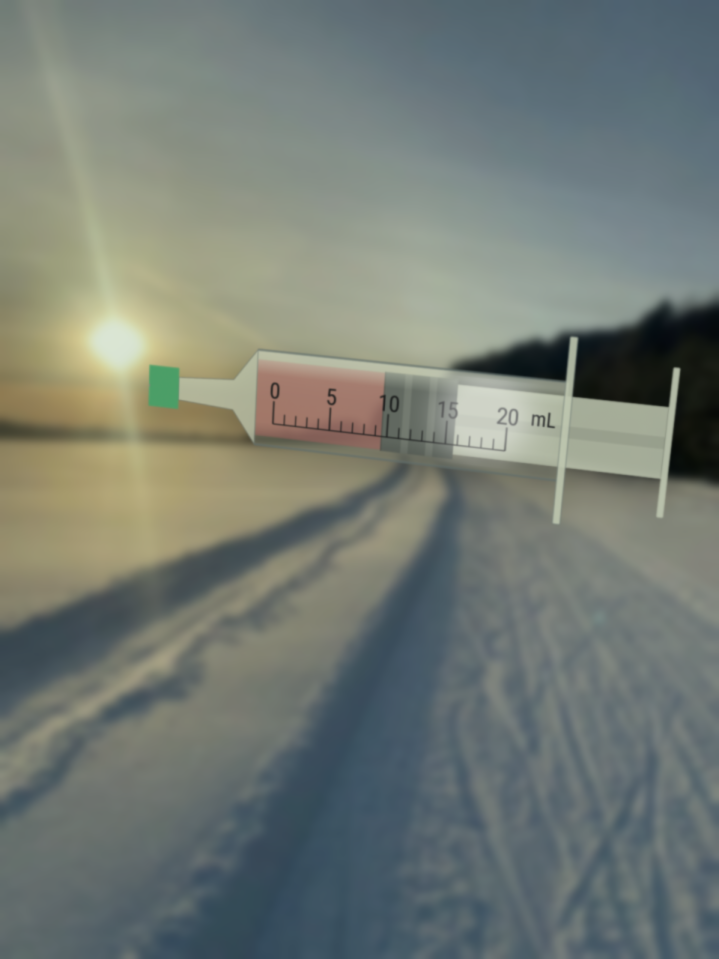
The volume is 9.5 mL
